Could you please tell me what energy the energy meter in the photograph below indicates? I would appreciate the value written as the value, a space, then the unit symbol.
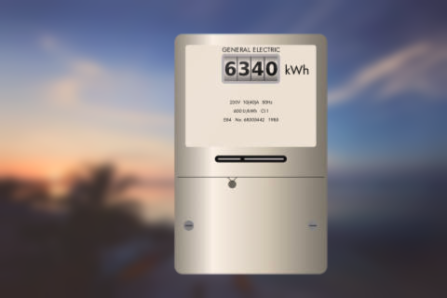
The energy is 6340 kWh
